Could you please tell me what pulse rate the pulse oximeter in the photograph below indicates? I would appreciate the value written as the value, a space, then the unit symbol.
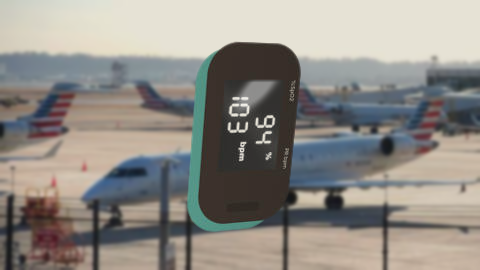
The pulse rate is 103 bpm
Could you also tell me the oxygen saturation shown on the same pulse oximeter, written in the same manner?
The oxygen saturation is 94 %
